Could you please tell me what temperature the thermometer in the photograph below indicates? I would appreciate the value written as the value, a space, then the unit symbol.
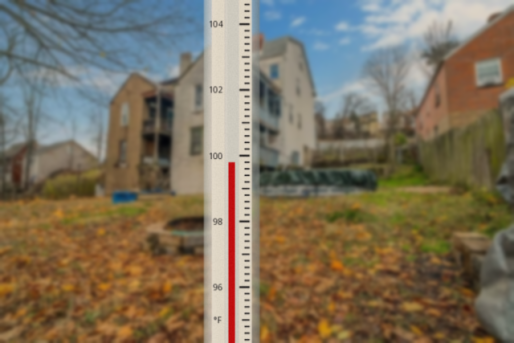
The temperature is 99.8 °F
